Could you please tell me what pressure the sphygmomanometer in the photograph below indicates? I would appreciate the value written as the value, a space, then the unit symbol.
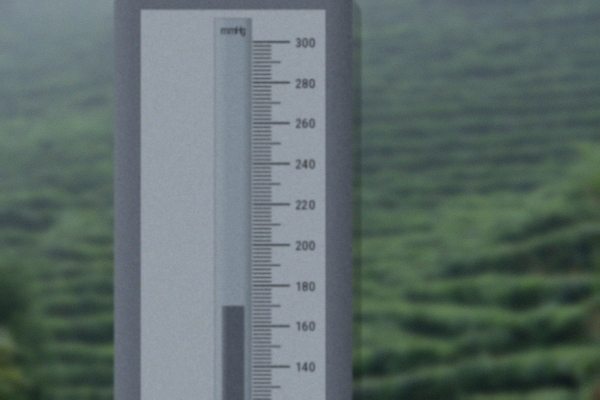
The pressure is 170 mmHg
